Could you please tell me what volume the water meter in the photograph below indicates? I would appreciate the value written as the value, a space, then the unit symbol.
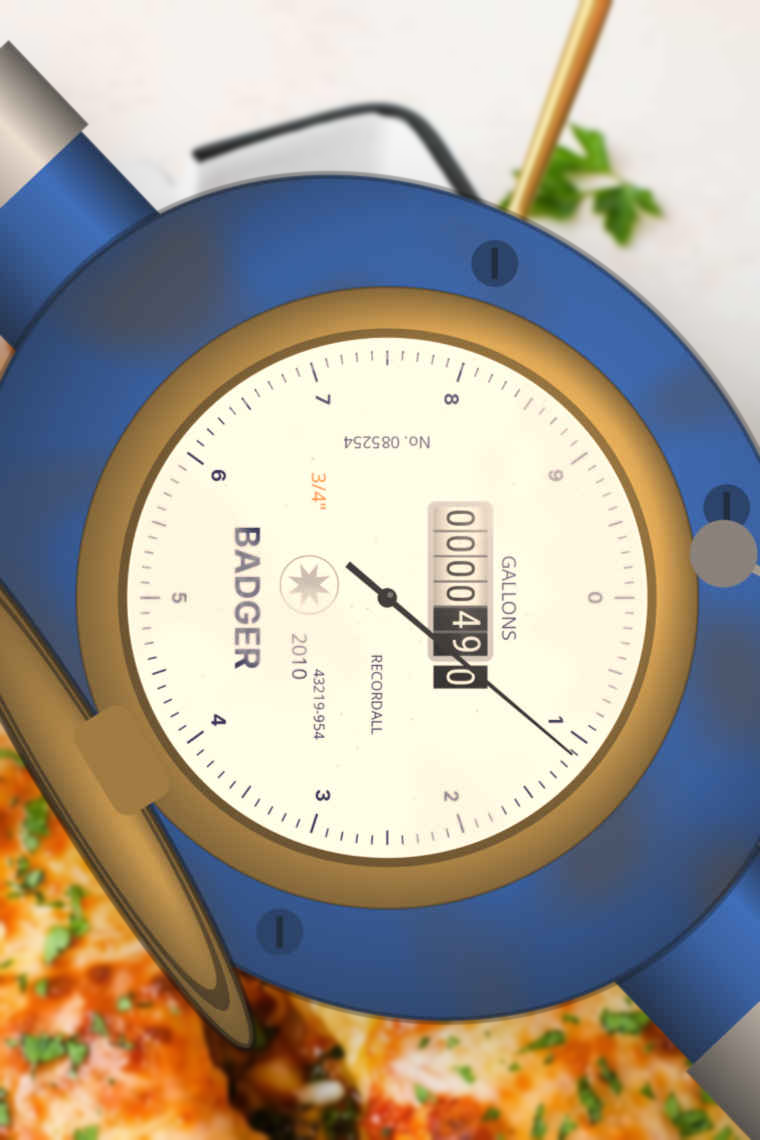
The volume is 491.1 gal
